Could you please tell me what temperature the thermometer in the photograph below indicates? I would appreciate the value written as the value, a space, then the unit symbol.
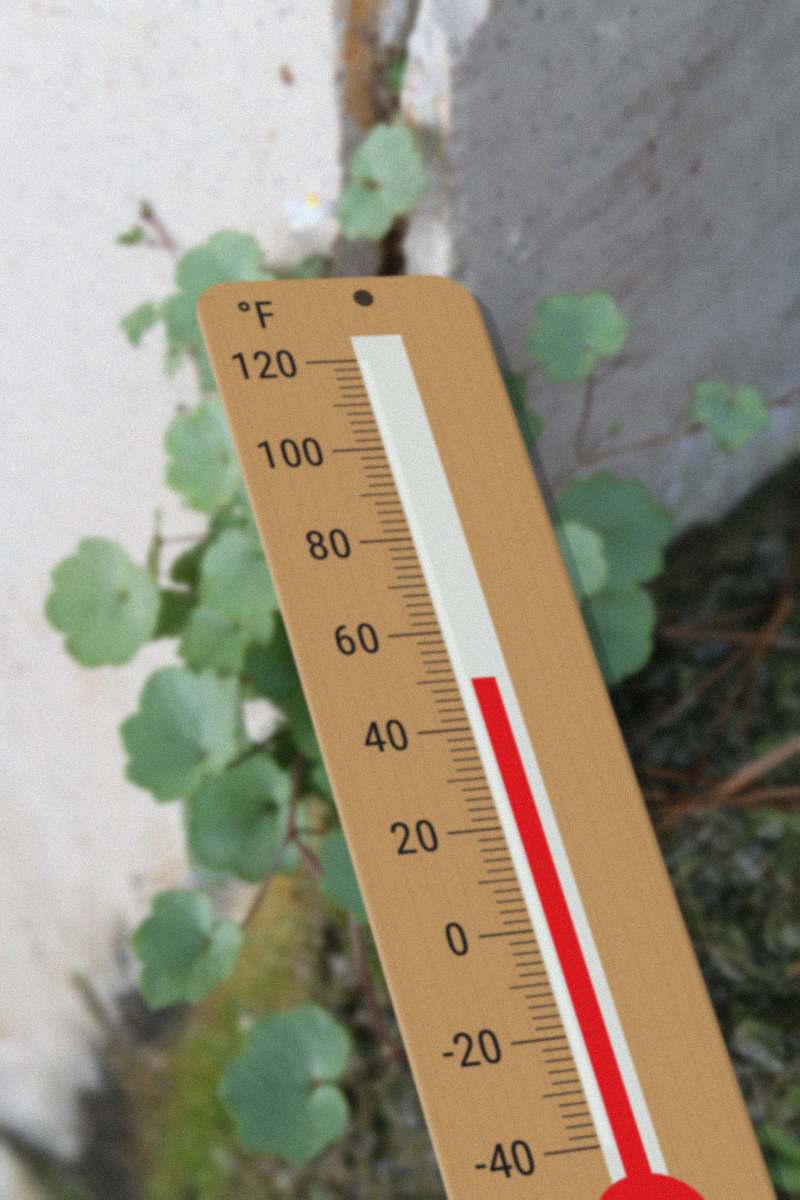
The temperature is 50 °F
